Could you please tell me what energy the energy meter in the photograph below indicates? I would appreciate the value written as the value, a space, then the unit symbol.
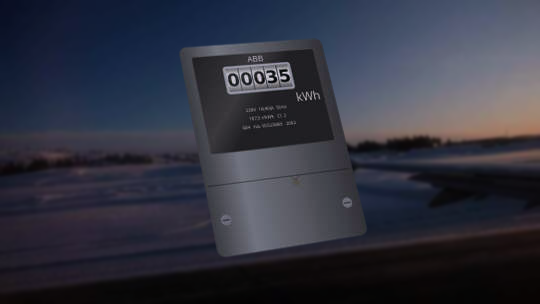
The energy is 35 kWh
